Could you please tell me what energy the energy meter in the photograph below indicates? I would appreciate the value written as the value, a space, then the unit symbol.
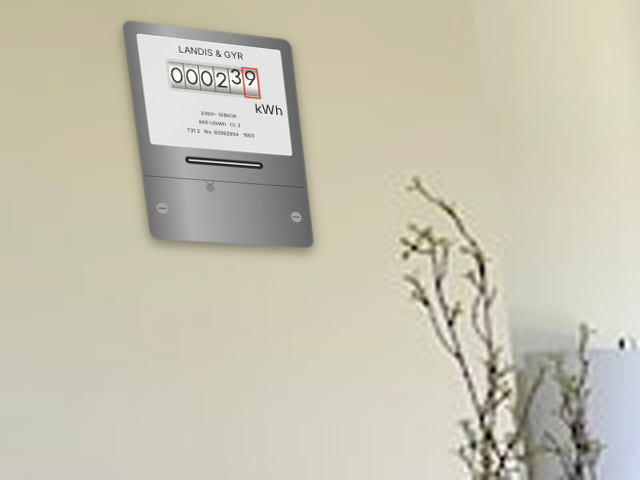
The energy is 23.9 kWh
